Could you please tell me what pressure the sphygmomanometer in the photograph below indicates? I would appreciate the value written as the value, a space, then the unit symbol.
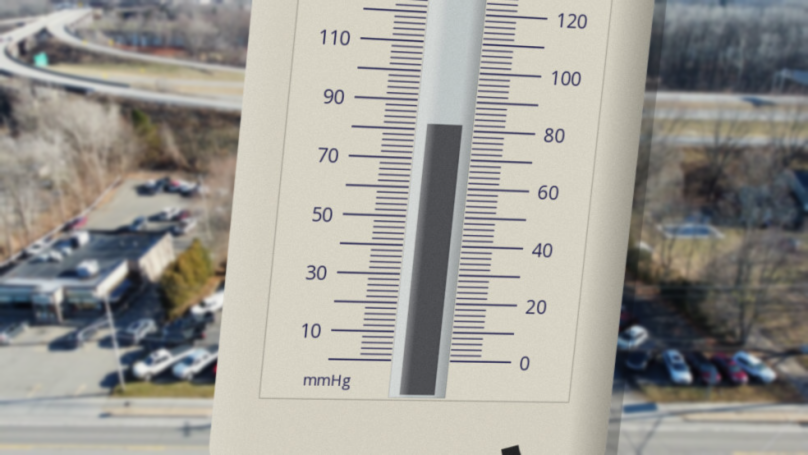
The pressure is 82 mmHg
